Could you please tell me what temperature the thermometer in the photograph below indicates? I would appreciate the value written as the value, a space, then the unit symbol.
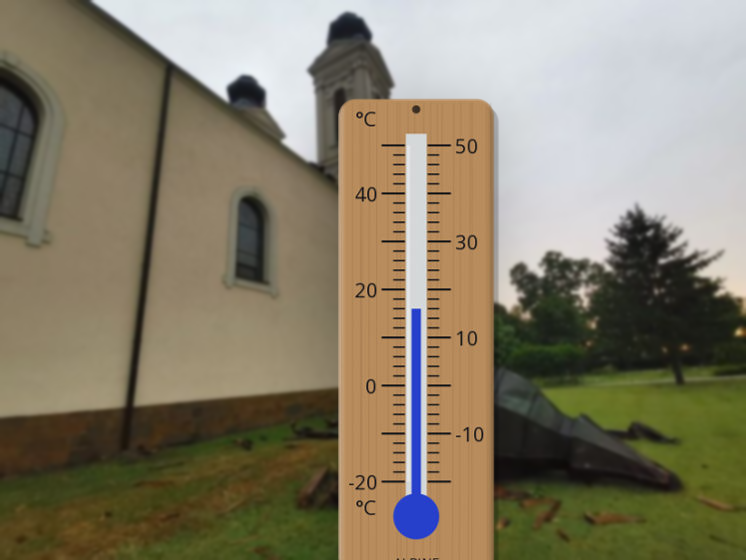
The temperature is 16 °C
